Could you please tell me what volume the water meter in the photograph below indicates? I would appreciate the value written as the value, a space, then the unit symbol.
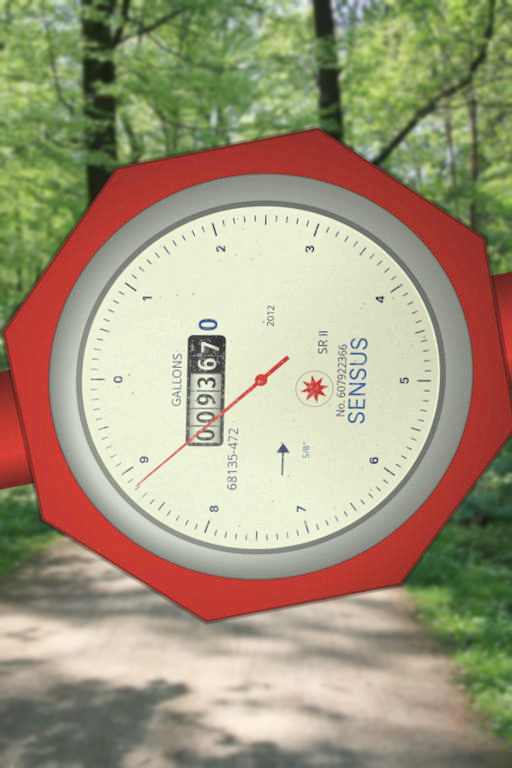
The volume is 93668.8 gal
